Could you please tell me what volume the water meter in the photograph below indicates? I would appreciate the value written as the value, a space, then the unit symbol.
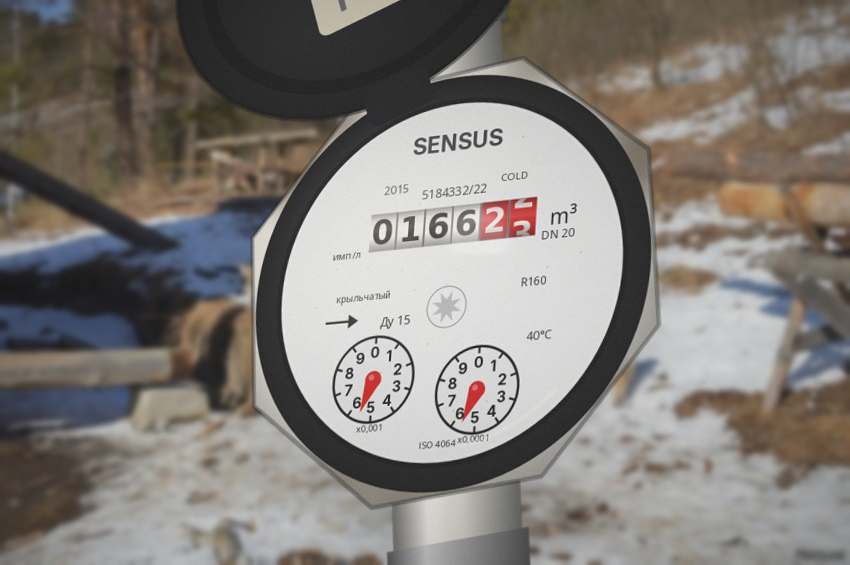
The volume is 166.2255 m³
